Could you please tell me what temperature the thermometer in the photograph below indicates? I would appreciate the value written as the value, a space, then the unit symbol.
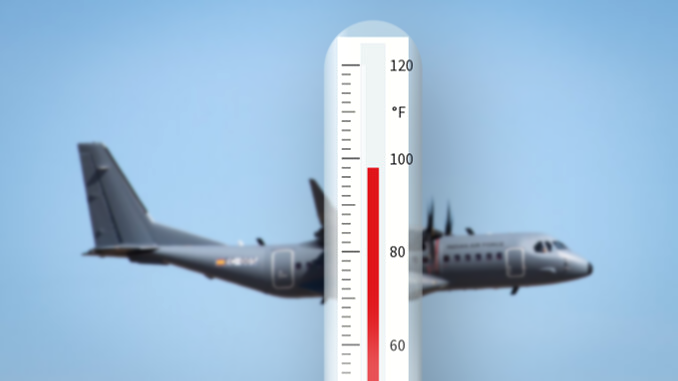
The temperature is 98 °F
